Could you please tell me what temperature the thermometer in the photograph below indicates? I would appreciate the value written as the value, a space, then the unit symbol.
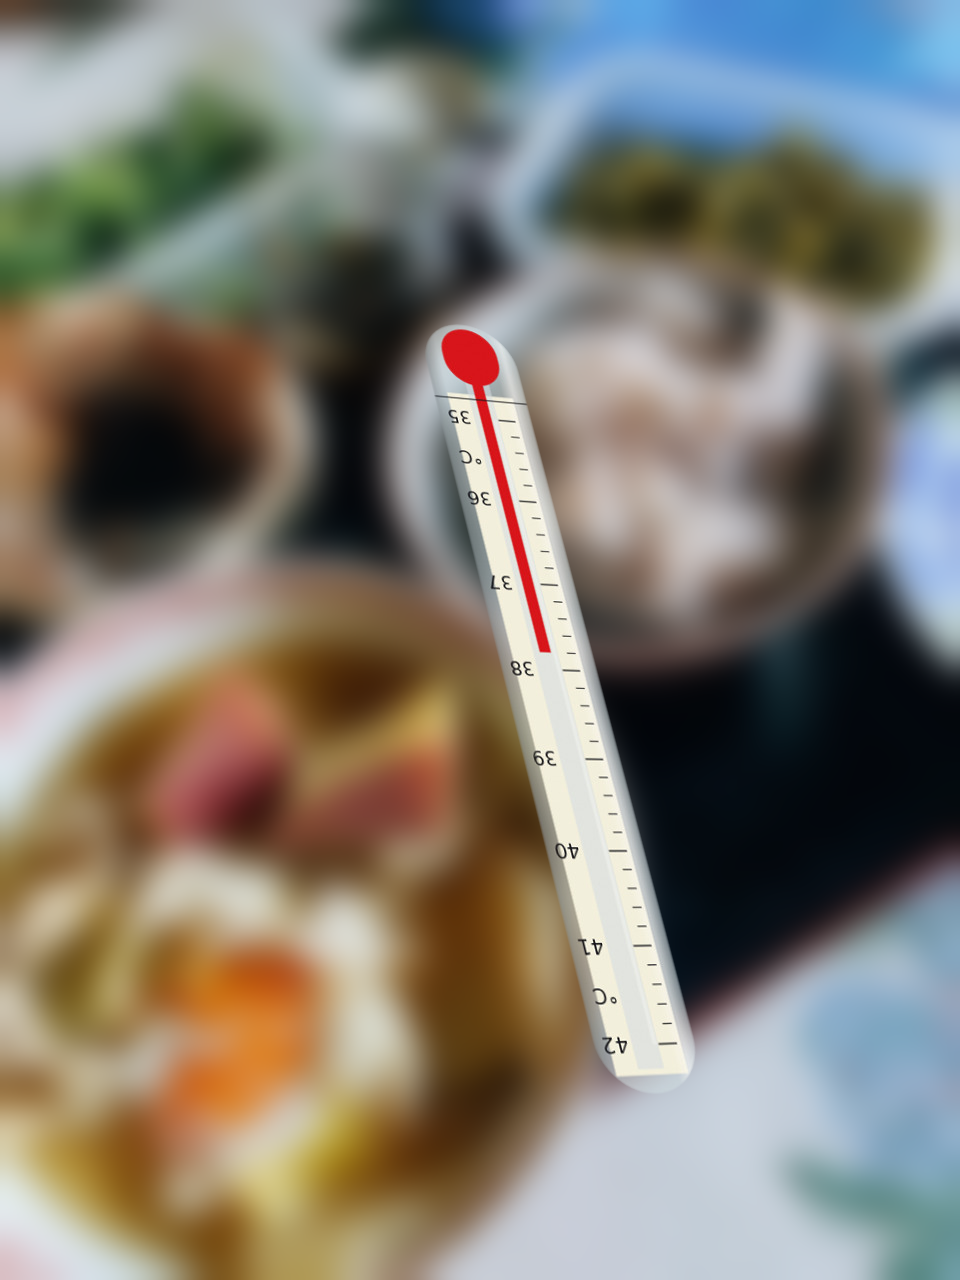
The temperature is 37.8 °C
